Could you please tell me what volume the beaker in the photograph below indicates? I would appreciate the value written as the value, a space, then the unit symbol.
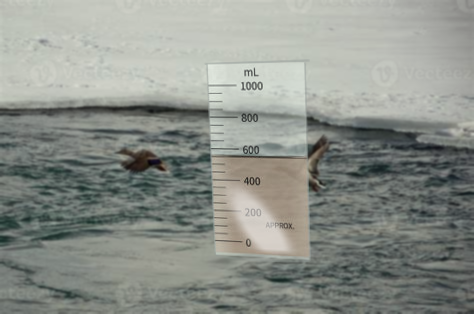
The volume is 550 mL
